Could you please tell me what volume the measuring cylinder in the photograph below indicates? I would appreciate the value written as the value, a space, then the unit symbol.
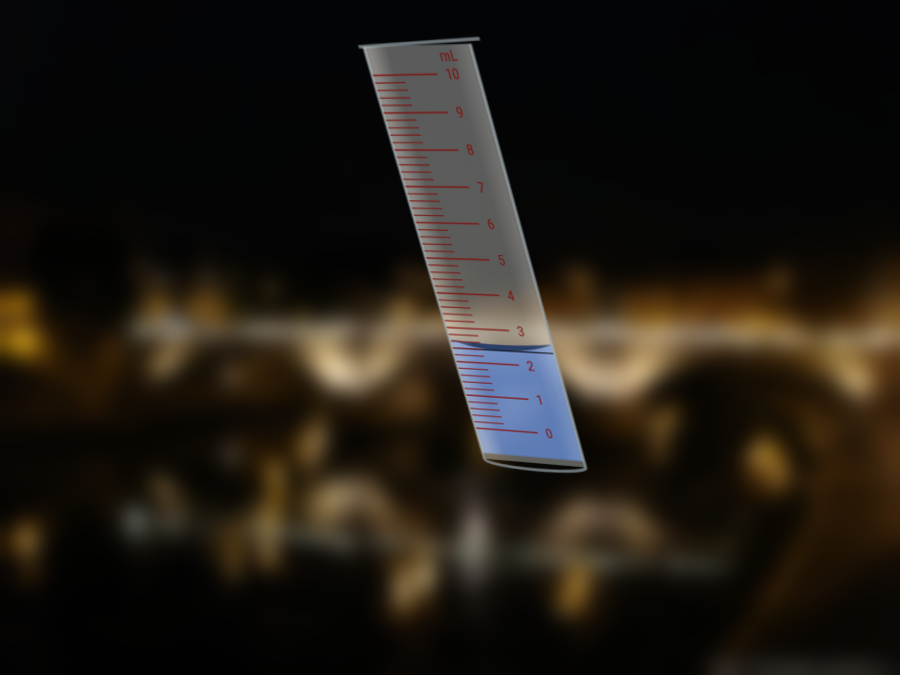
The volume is 2.4 mL
